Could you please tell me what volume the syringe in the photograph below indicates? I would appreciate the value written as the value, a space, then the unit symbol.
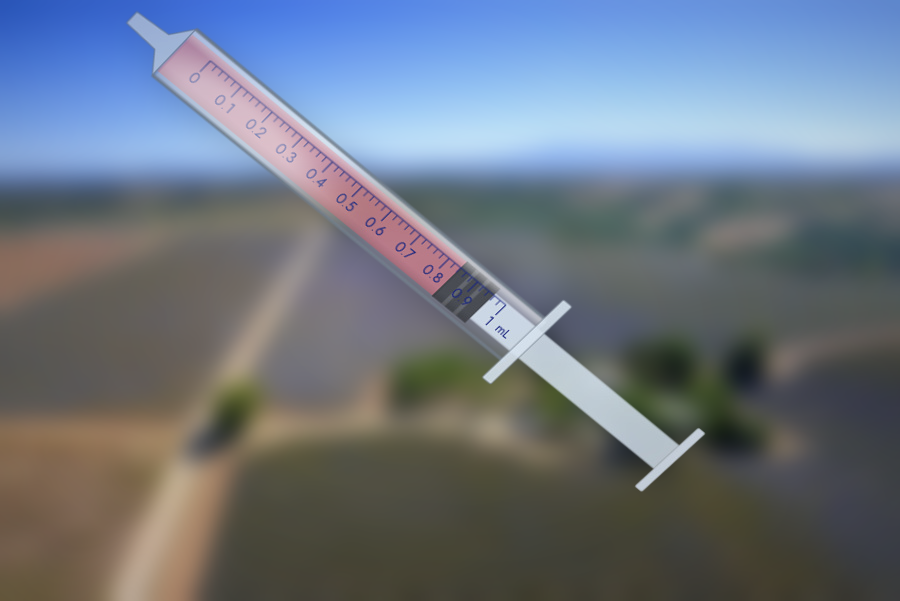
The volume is 0.84 mL
